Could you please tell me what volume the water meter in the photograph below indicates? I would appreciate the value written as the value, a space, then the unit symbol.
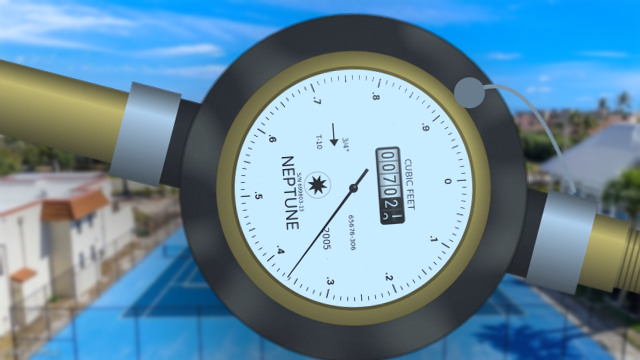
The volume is 7021.36 ft³
